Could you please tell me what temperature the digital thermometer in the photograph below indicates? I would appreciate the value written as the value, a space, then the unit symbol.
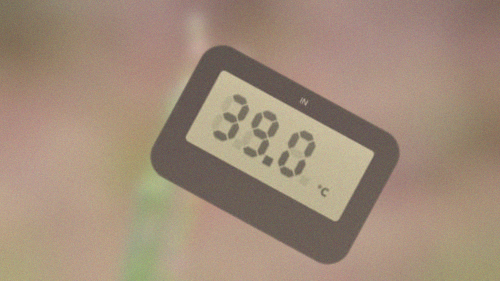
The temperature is 39.0 °C
